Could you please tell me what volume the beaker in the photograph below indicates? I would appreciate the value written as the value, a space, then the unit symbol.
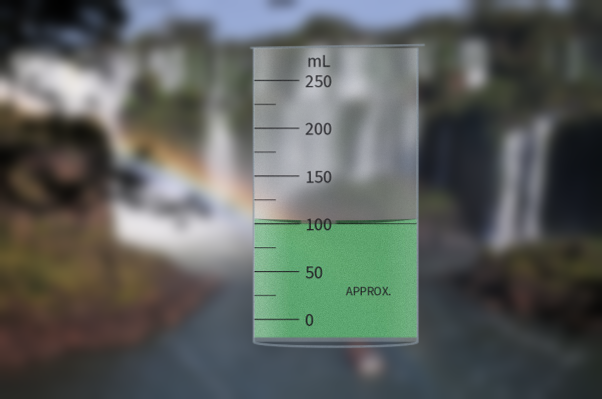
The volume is 100 mL
